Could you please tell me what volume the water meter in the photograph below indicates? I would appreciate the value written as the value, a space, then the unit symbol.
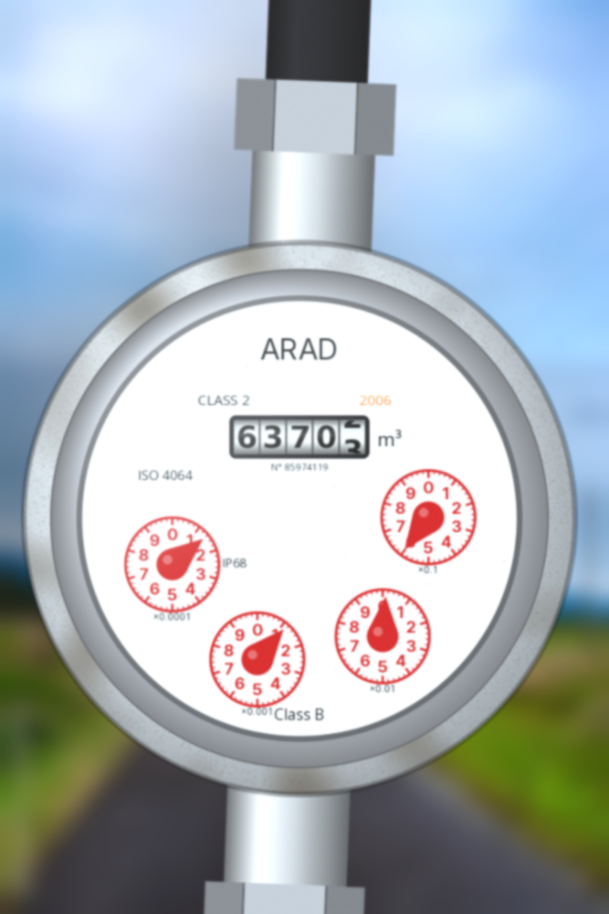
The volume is 63702.6011 m³
